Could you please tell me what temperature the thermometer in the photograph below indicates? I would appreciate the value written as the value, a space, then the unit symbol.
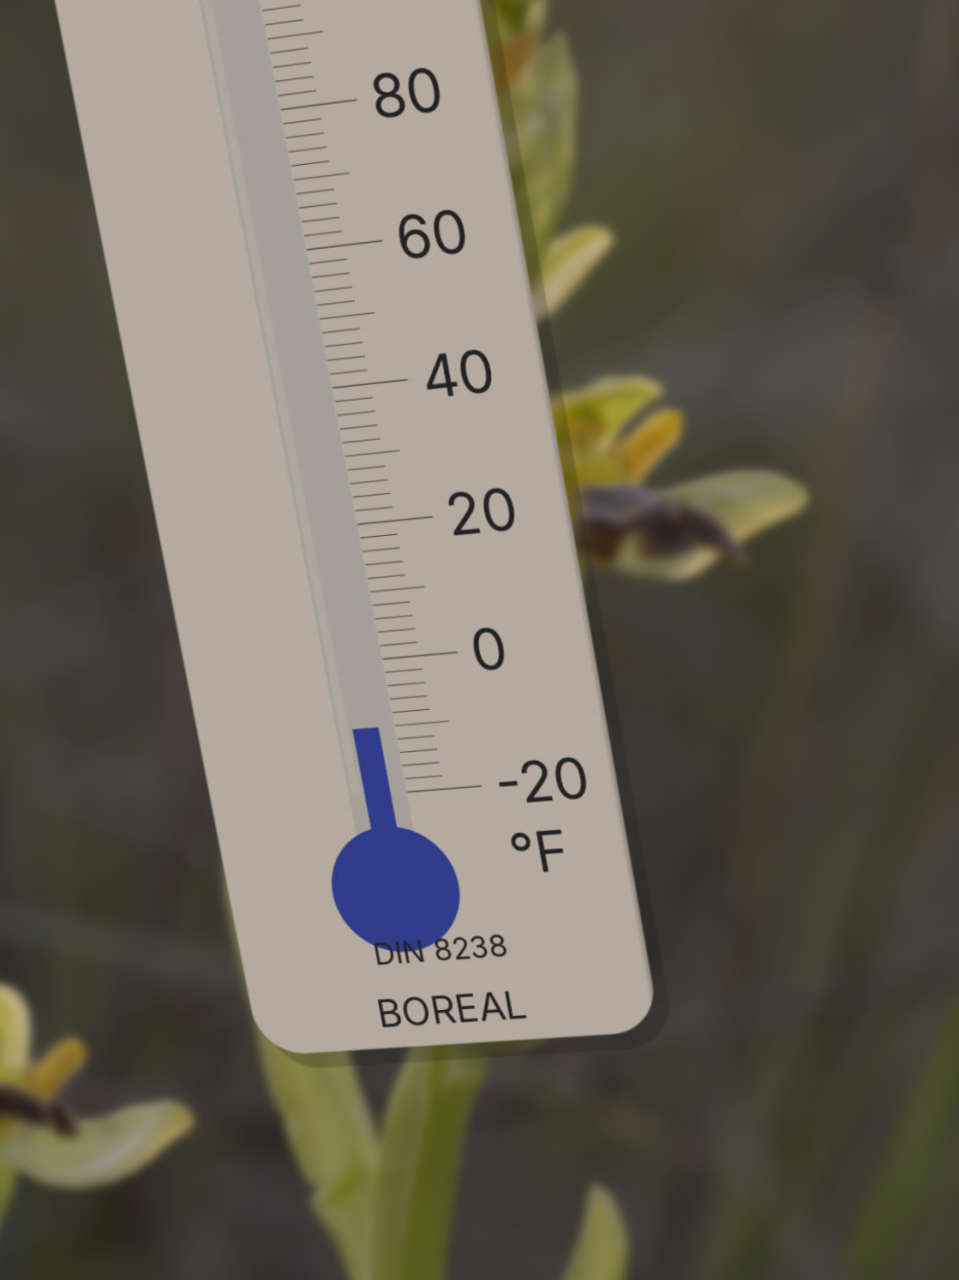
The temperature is -10 °F
